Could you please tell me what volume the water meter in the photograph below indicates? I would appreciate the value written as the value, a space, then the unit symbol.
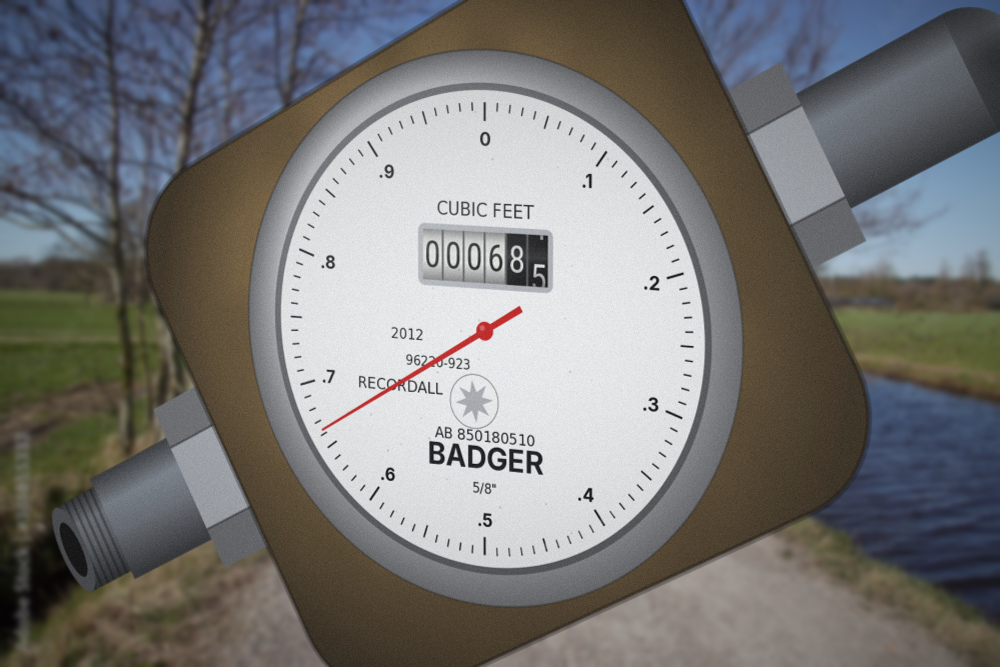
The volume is 684.66 ft³
